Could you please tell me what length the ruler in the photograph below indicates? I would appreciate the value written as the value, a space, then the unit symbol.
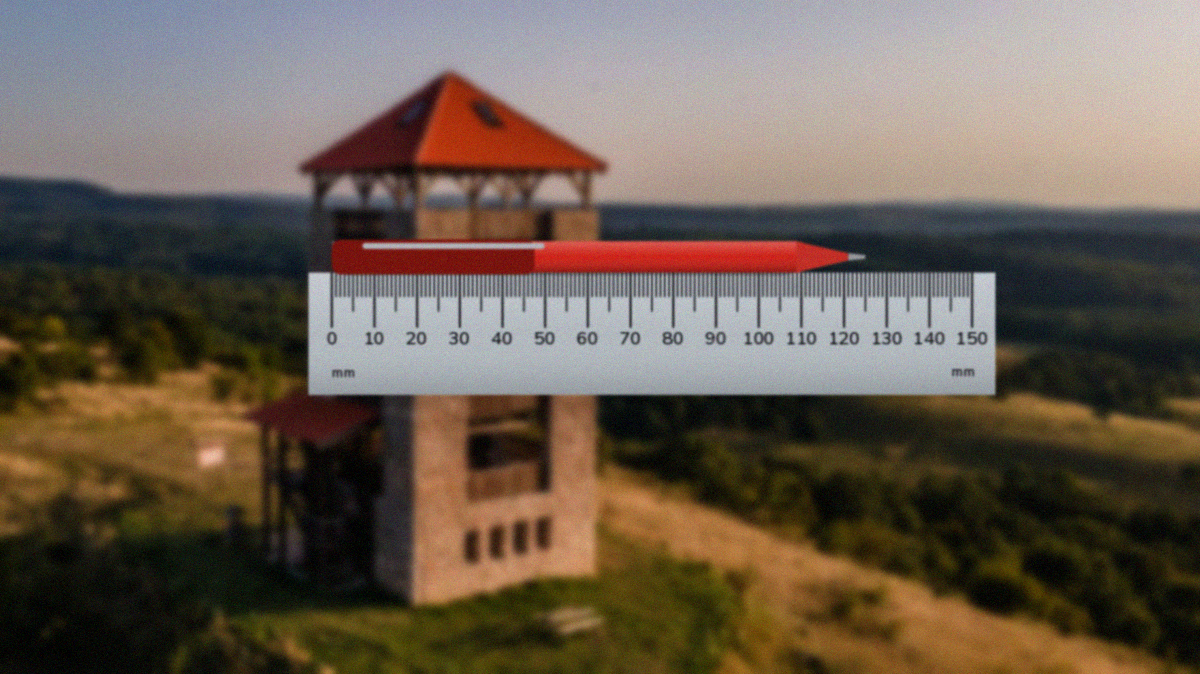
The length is 125 mm
